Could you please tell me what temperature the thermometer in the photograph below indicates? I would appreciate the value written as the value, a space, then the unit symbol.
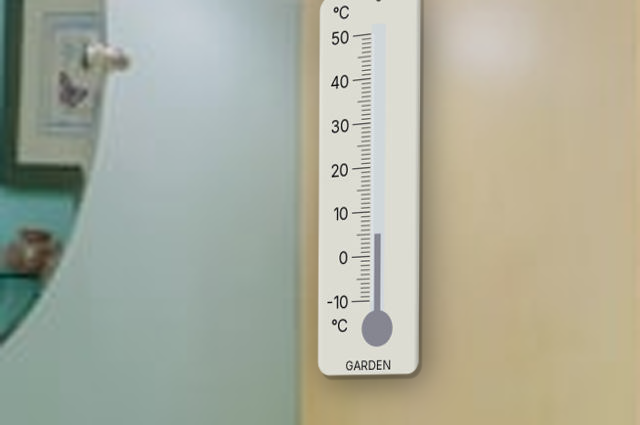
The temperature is 5 °C
